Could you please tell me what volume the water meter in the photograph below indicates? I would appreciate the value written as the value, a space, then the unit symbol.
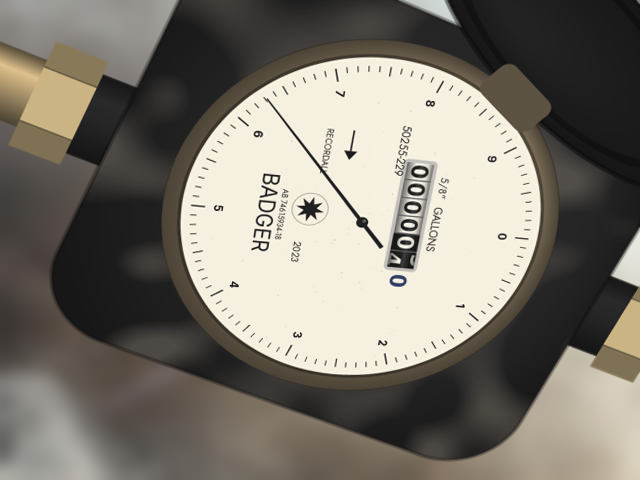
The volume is 36.3 gal
